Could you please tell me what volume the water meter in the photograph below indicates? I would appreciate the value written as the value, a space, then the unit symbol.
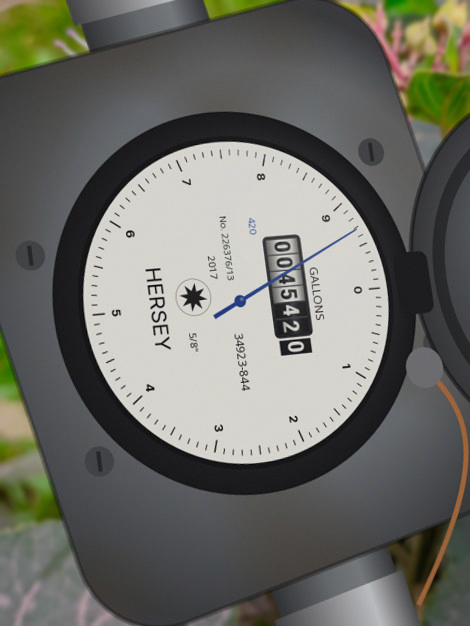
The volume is 45419.3 gal
